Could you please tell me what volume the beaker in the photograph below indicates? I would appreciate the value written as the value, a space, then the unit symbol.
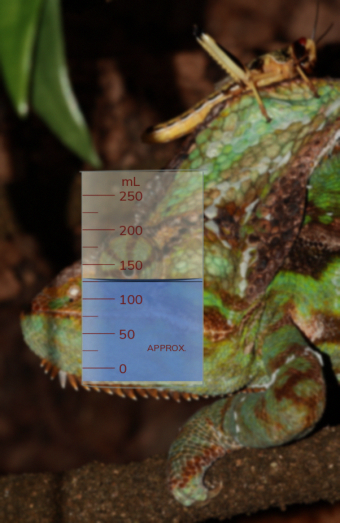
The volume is 125 mL
